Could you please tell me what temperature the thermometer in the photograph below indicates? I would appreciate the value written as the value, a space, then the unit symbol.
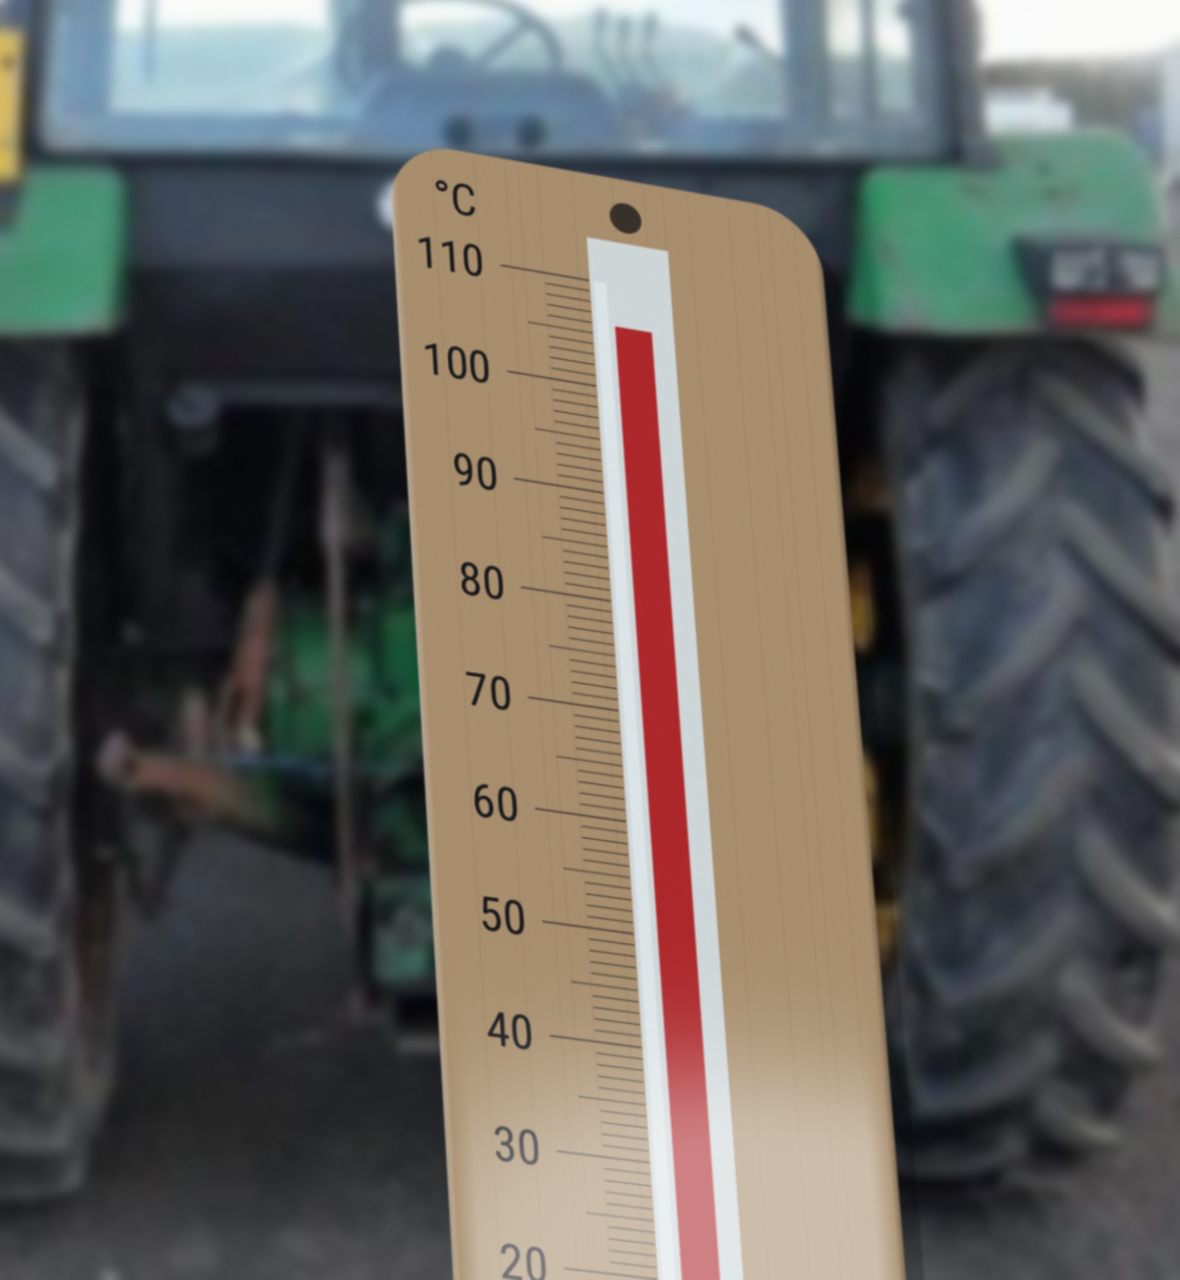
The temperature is 106 °C
